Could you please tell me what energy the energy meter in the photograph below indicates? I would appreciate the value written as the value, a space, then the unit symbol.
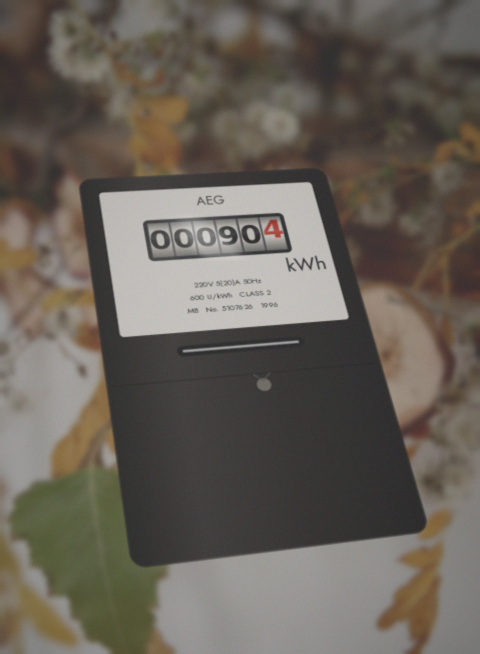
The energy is 90.4 kWh
